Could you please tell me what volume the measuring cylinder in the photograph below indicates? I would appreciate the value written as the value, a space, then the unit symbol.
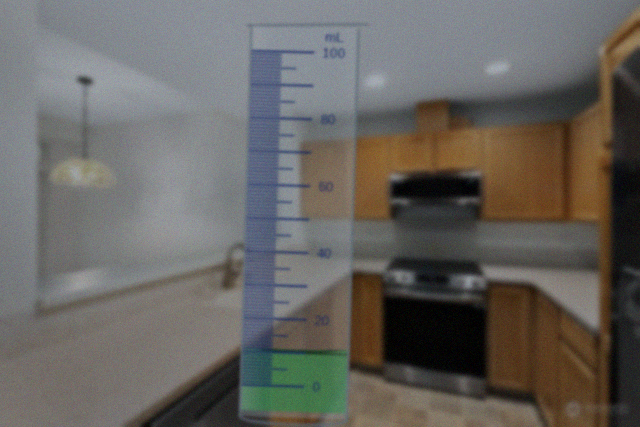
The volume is 10 mL
